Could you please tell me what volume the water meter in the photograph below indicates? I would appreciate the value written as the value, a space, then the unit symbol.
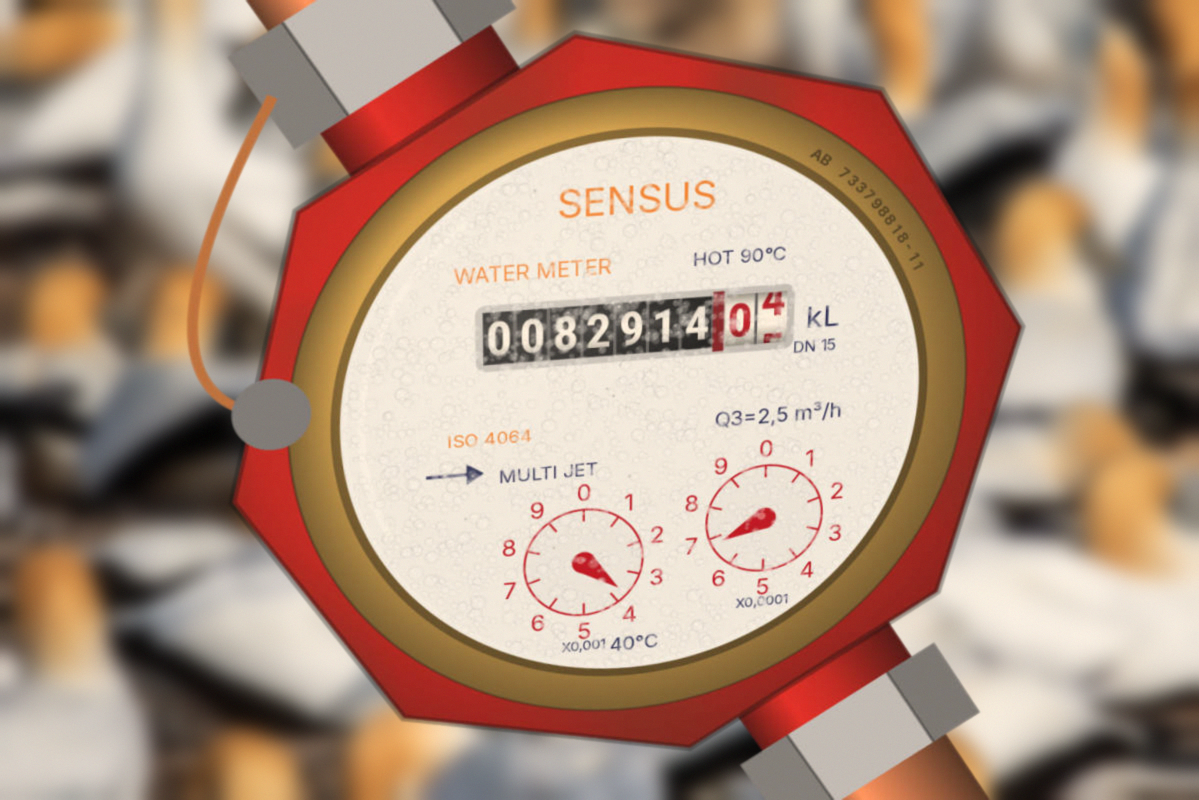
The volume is 82914.0436 kL
